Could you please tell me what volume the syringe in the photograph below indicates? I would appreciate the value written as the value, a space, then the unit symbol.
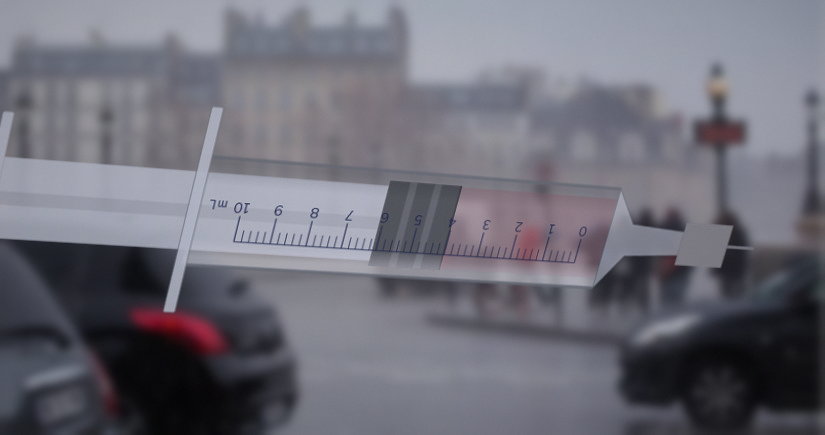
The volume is 4 mL
